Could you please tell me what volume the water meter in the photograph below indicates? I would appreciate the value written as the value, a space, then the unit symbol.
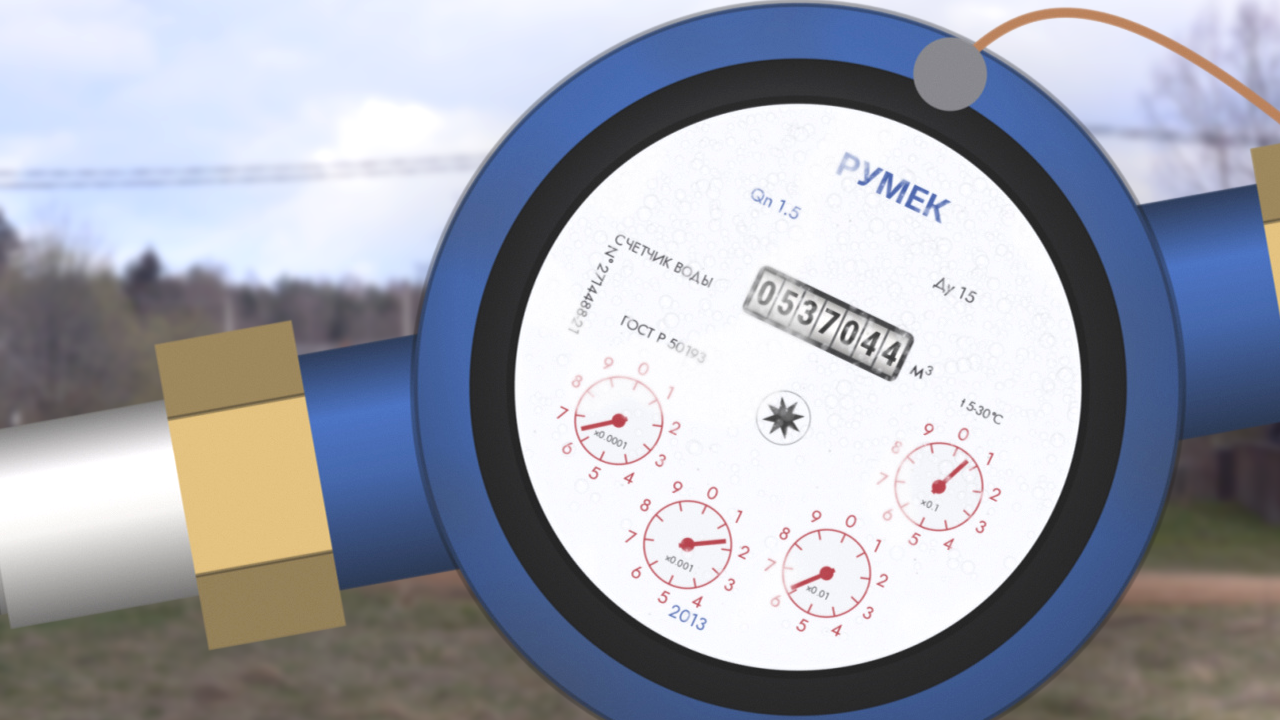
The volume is 537044.0616 m³
